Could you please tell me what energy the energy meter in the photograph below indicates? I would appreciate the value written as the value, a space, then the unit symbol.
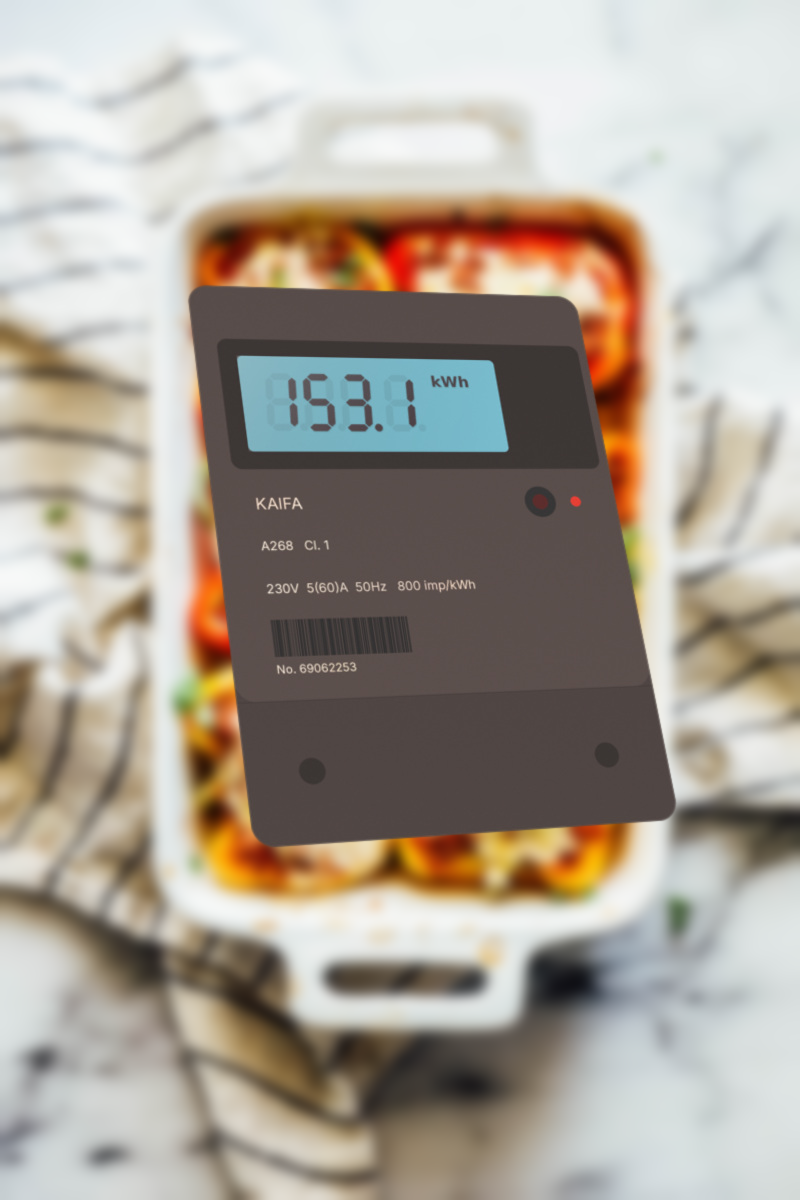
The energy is 153.1 kWh
